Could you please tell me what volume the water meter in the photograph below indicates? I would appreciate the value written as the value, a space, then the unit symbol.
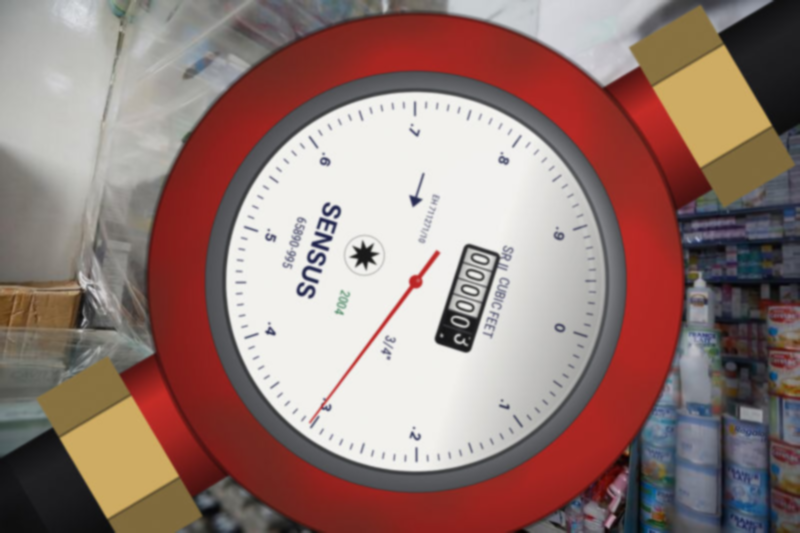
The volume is 3.30 ft³
